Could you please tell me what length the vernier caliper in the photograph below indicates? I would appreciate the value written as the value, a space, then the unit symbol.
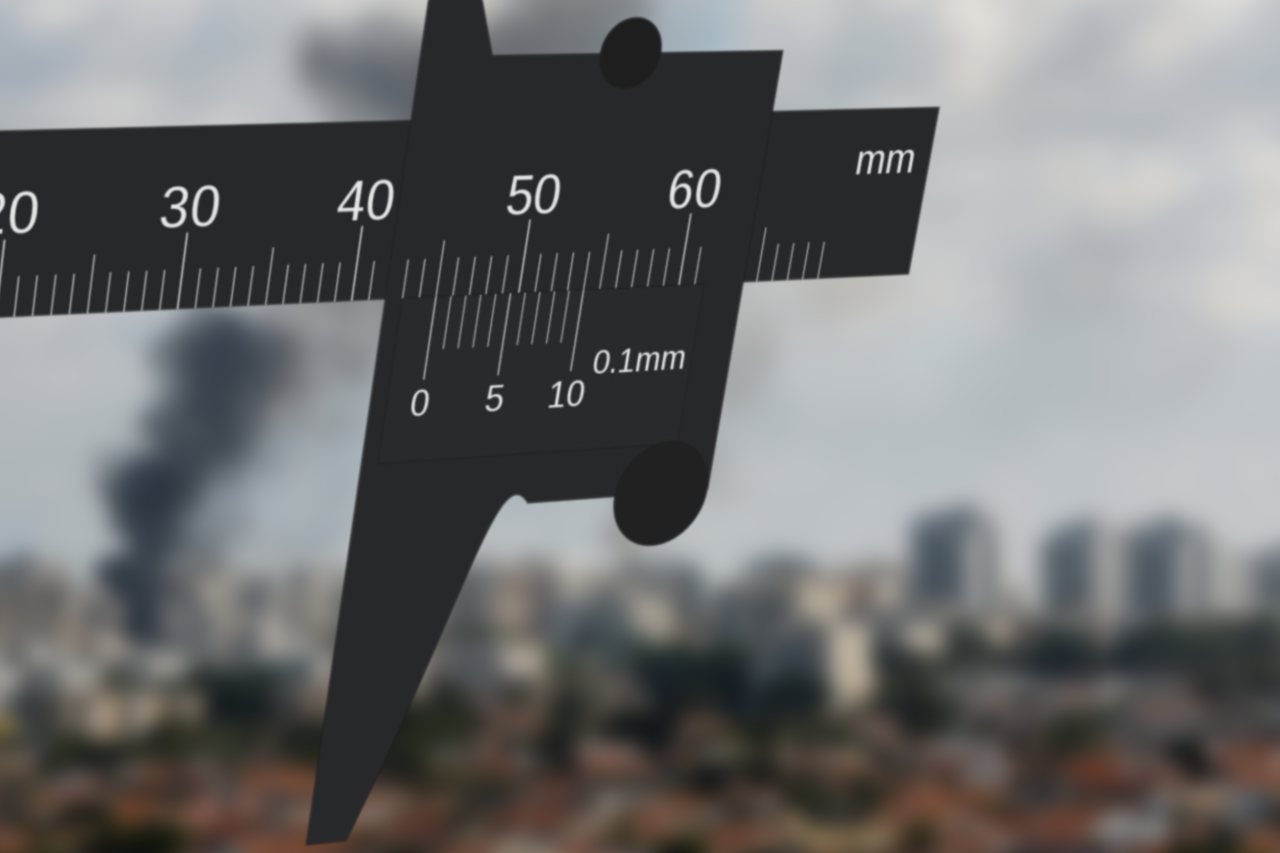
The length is 45.0 mm
